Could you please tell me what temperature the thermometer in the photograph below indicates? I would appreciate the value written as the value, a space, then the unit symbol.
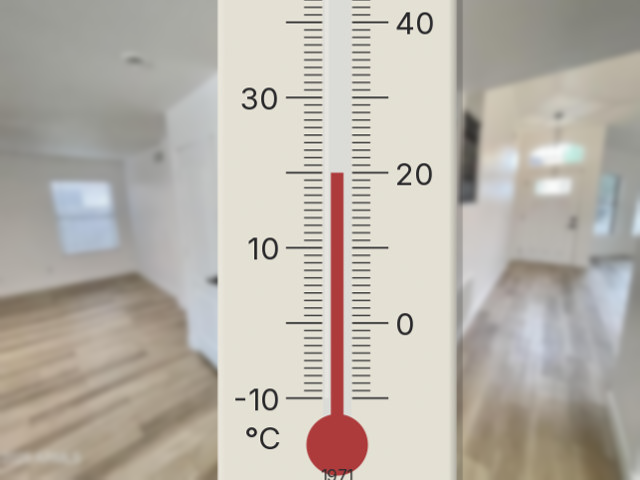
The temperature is 20 °C
